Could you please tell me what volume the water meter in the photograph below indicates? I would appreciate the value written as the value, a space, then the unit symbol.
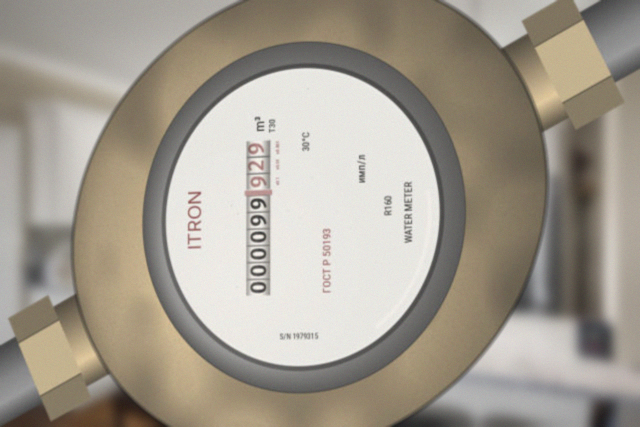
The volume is 99.929 m³
